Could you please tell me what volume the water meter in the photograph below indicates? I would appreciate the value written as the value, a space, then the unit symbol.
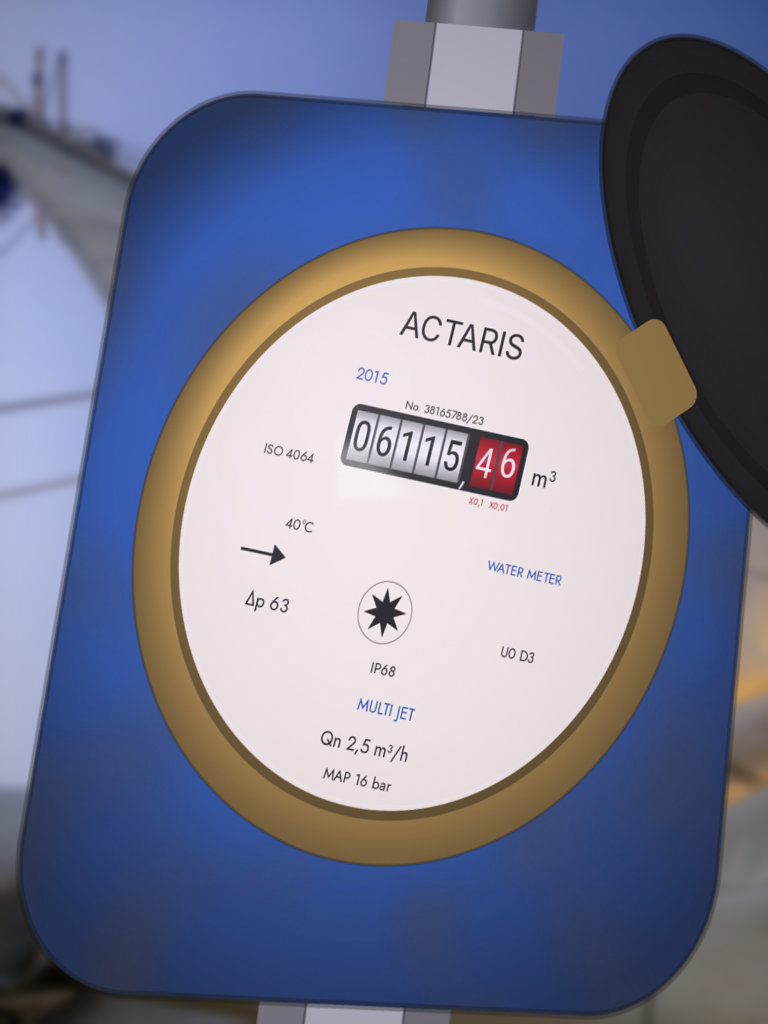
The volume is 6115.46 m³
